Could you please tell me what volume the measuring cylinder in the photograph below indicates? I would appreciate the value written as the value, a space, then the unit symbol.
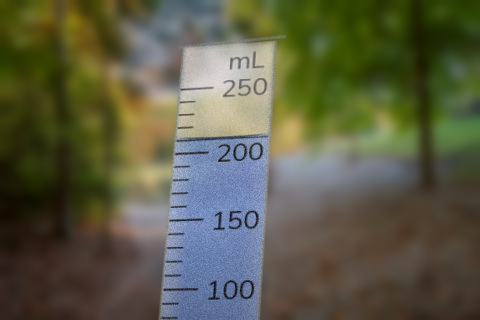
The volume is 210 mL
